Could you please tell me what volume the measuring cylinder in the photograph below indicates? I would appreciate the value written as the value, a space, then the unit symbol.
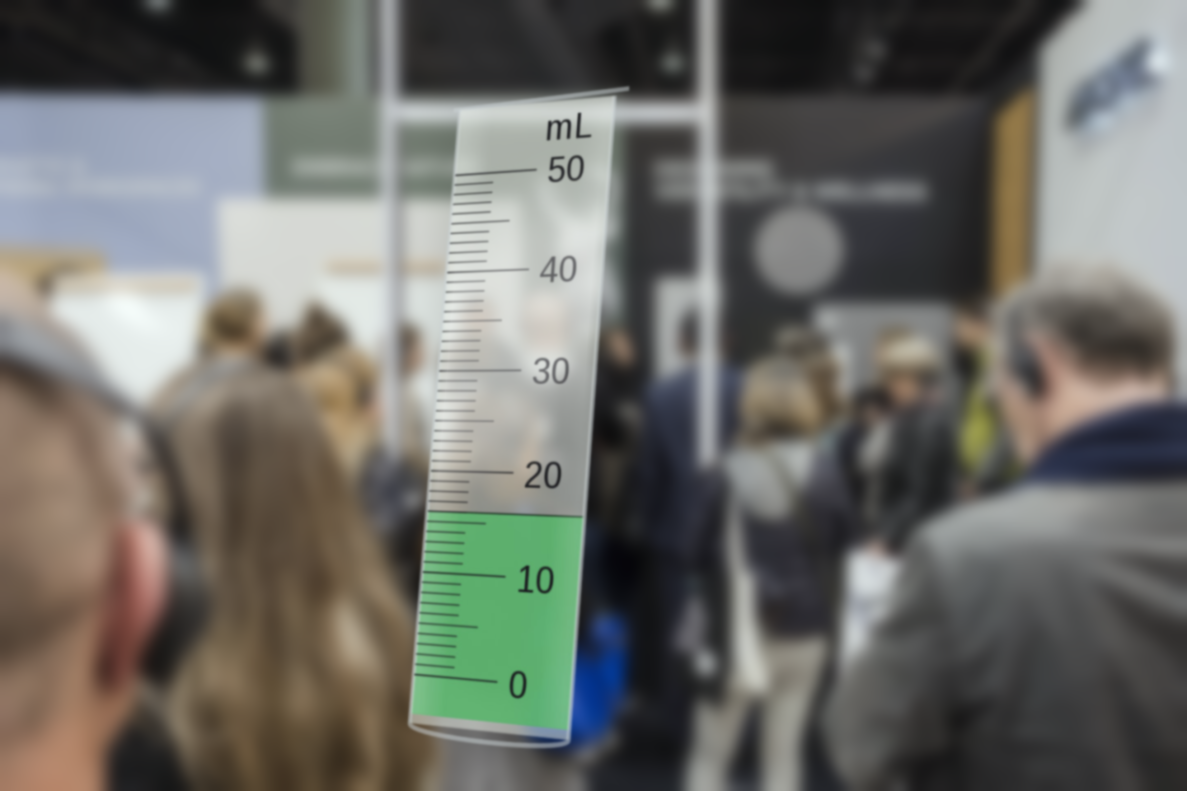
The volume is 16 mL
